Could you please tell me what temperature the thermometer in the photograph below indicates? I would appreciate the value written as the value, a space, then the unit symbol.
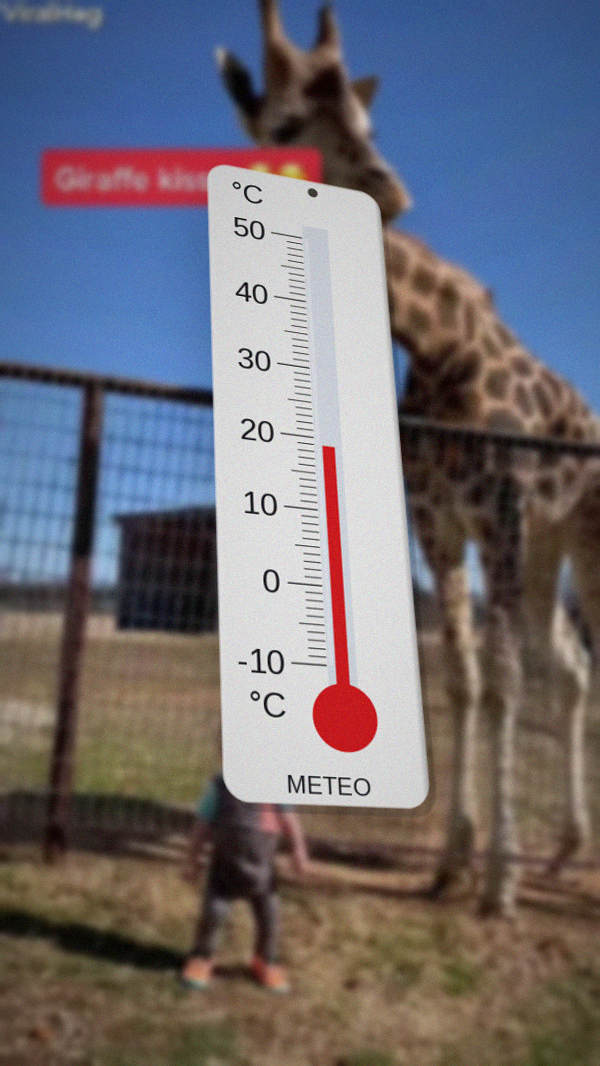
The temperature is 19 °C
